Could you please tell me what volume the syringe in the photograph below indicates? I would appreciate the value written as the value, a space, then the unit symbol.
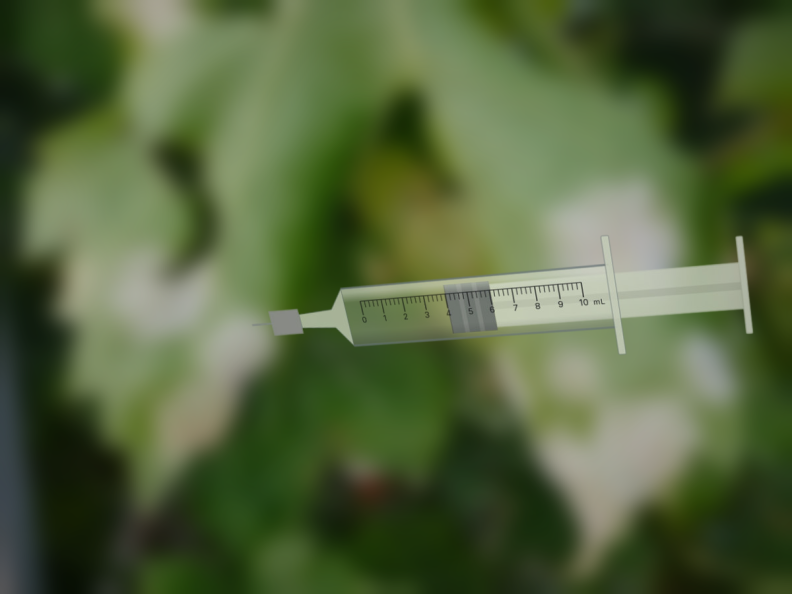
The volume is 4 mL
